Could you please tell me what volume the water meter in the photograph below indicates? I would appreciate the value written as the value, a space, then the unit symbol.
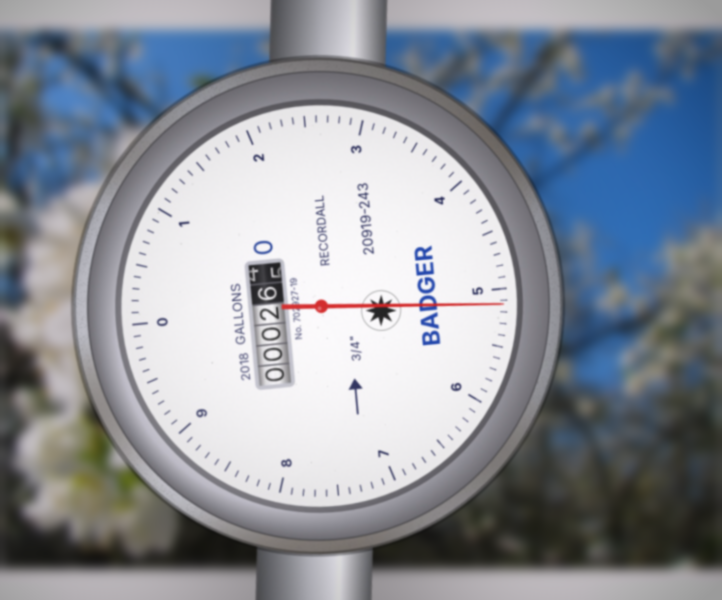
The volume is 2645.1 gal
